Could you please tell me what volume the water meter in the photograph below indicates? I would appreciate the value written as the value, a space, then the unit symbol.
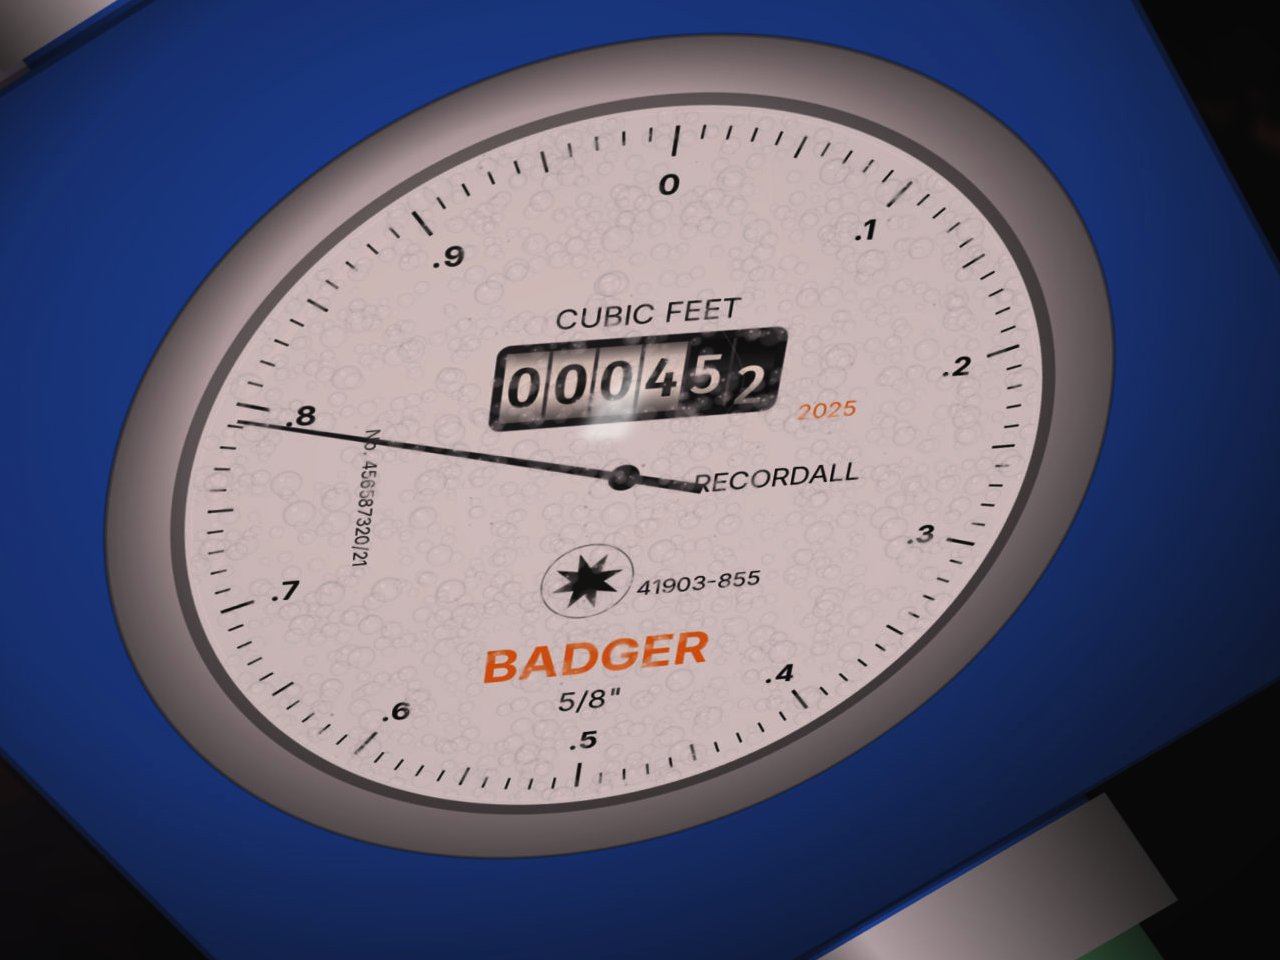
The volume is 451.79 ft³
